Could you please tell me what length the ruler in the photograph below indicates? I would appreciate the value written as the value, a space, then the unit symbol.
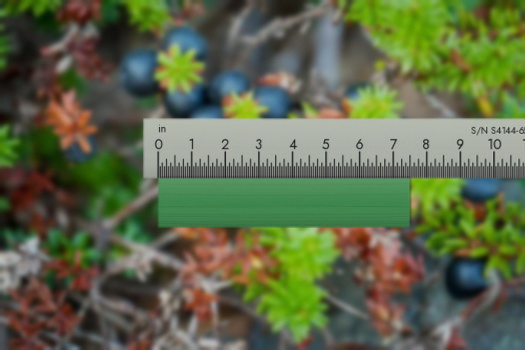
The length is 7.5 in
